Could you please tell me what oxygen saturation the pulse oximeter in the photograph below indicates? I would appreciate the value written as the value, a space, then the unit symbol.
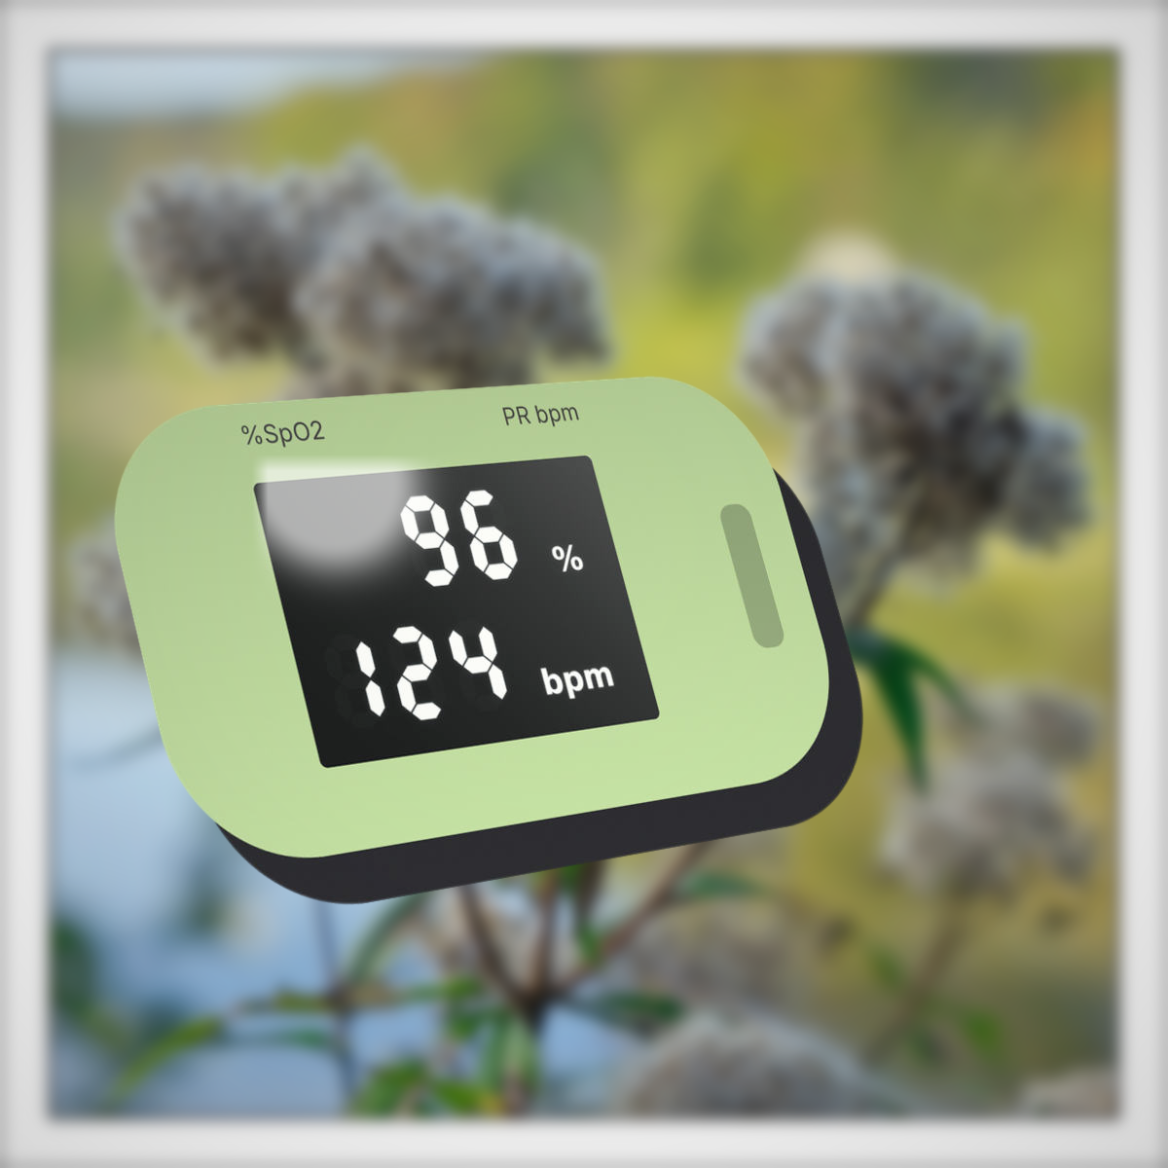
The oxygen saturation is 96 %
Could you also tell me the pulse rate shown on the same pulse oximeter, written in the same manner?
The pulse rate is 124 bpm
